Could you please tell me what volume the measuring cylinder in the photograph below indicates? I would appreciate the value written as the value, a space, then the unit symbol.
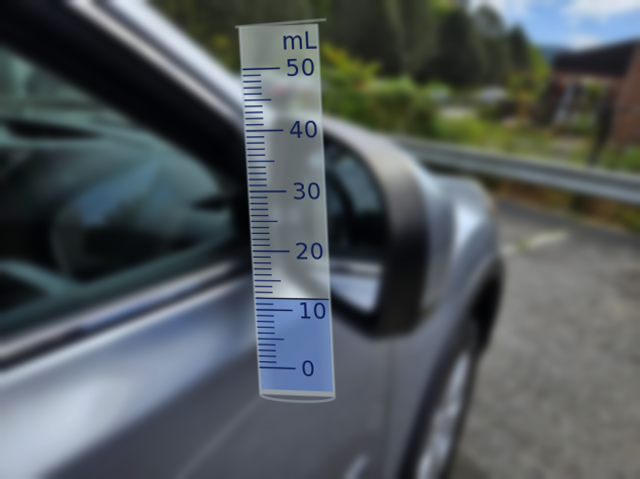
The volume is 12 mL
